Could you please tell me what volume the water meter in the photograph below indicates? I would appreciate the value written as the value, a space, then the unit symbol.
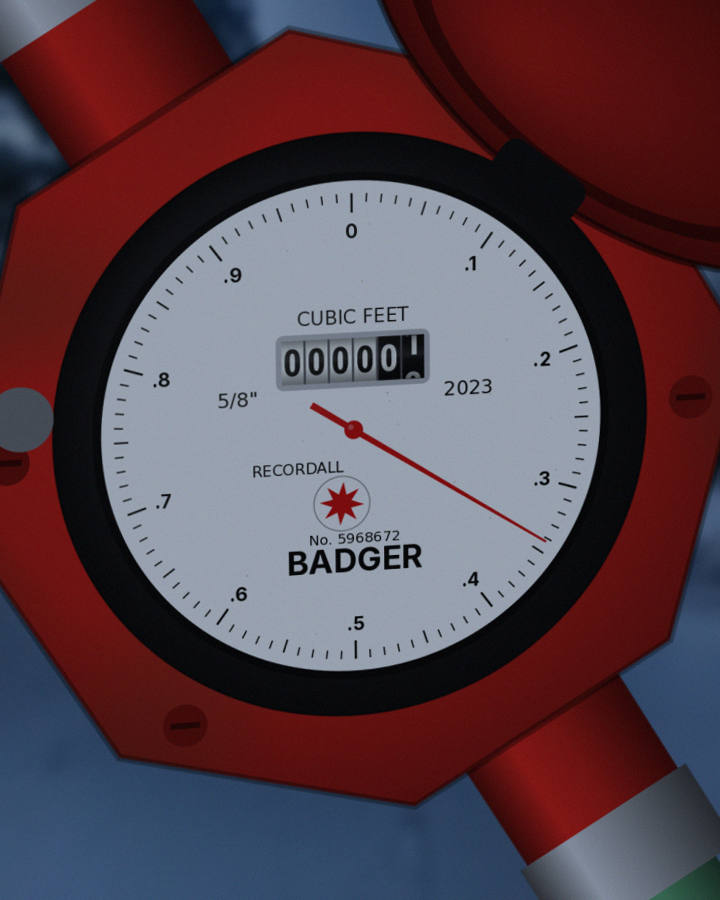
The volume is 1.34 ft³
